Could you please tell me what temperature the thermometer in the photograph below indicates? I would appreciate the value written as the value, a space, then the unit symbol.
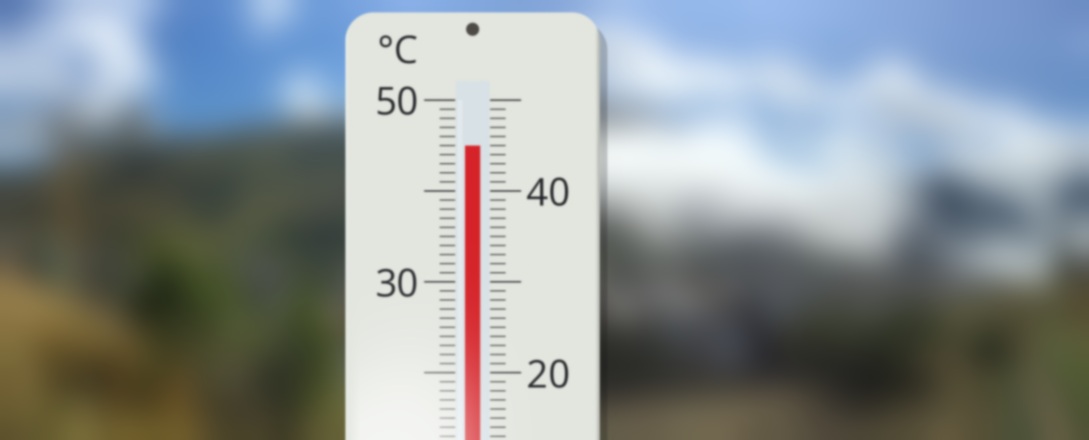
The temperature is 45 °C
